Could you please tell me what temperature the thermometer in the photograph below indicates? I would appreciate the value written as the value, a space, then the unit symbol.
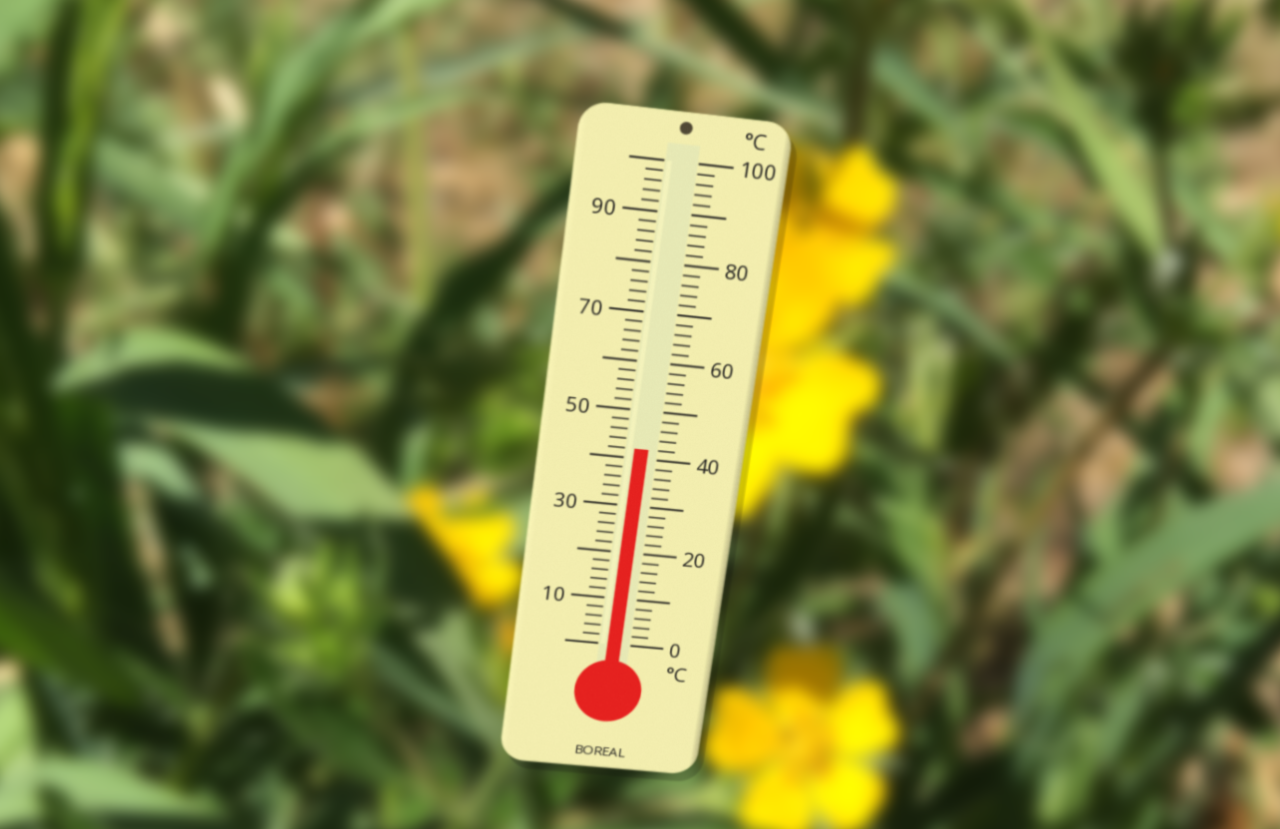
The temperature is 42 °C
